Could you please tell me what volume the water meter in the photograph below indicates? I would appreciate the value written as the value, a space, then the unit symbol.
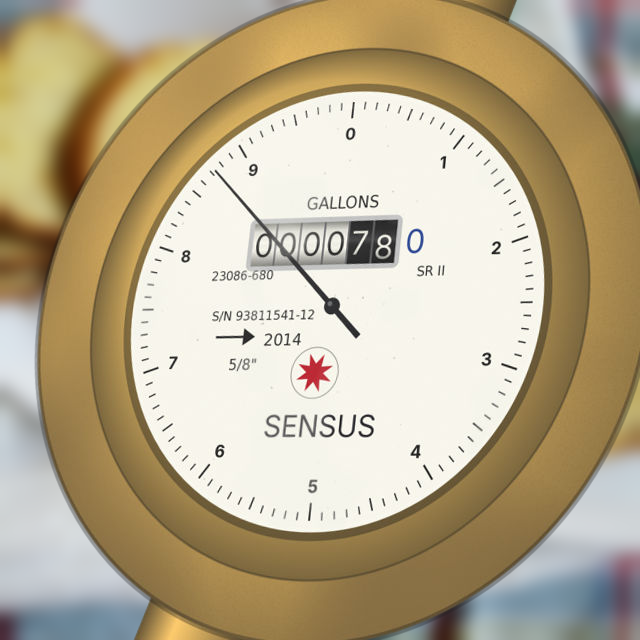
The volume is 778.7 gal
